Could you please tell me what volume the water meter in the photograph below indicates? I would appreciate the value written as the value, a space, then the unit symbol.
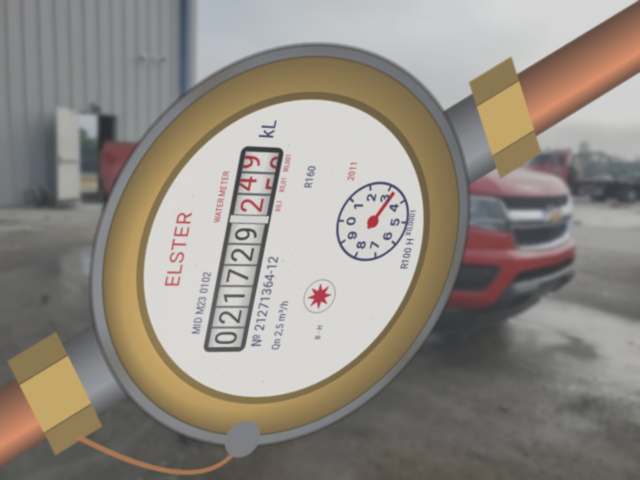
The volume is 21729.2493 kL
